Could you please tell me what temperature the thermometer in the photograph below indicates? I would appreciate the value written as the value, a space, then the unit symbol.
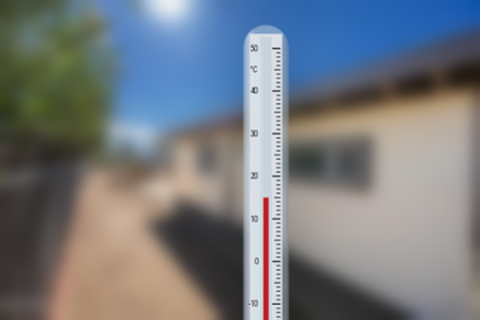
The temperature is 15 °C
